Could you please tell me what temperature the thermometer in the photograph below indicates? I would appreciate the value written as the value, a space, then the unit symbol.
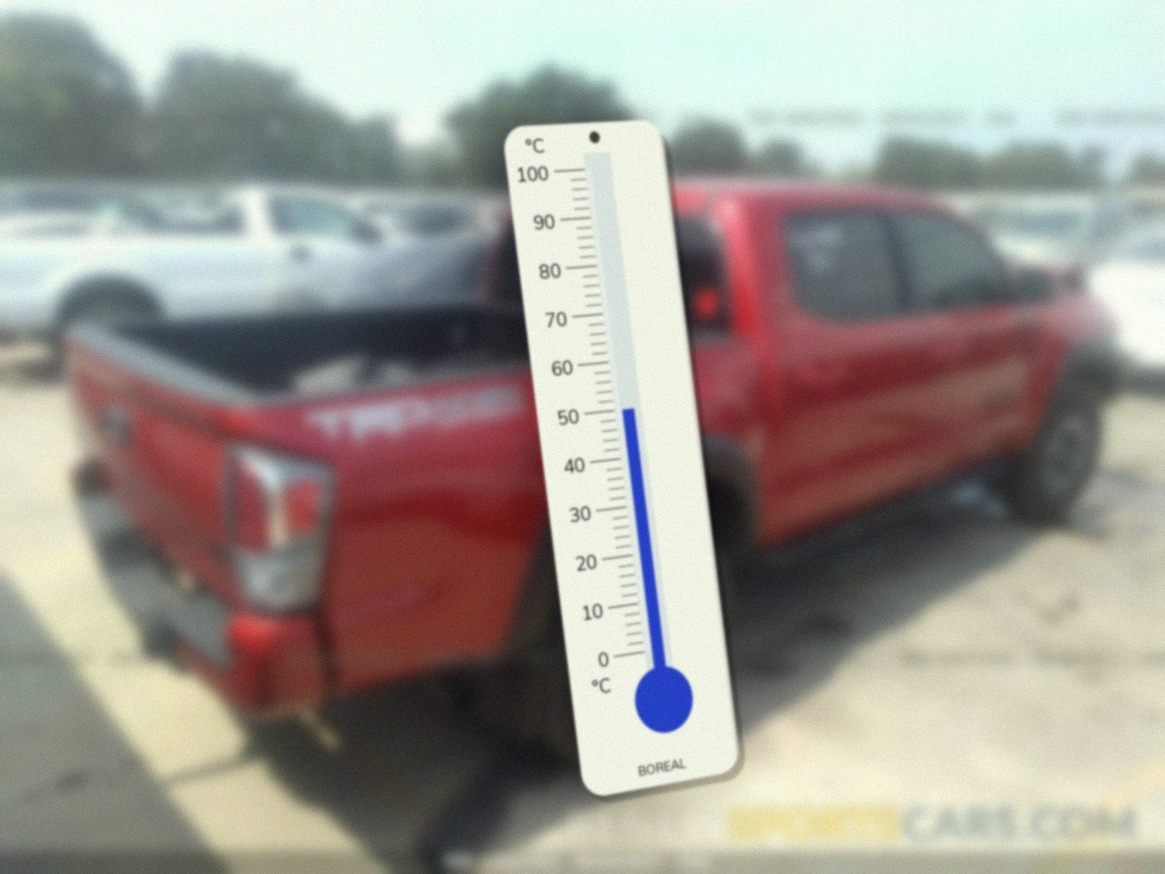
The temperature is 50 °C
